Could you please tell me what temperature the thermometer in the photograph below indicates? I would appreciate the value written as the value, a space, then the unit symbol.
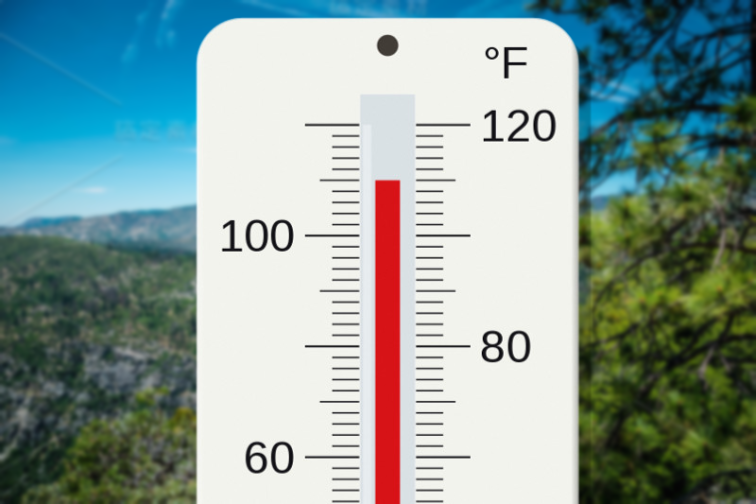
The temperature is 110 °F
